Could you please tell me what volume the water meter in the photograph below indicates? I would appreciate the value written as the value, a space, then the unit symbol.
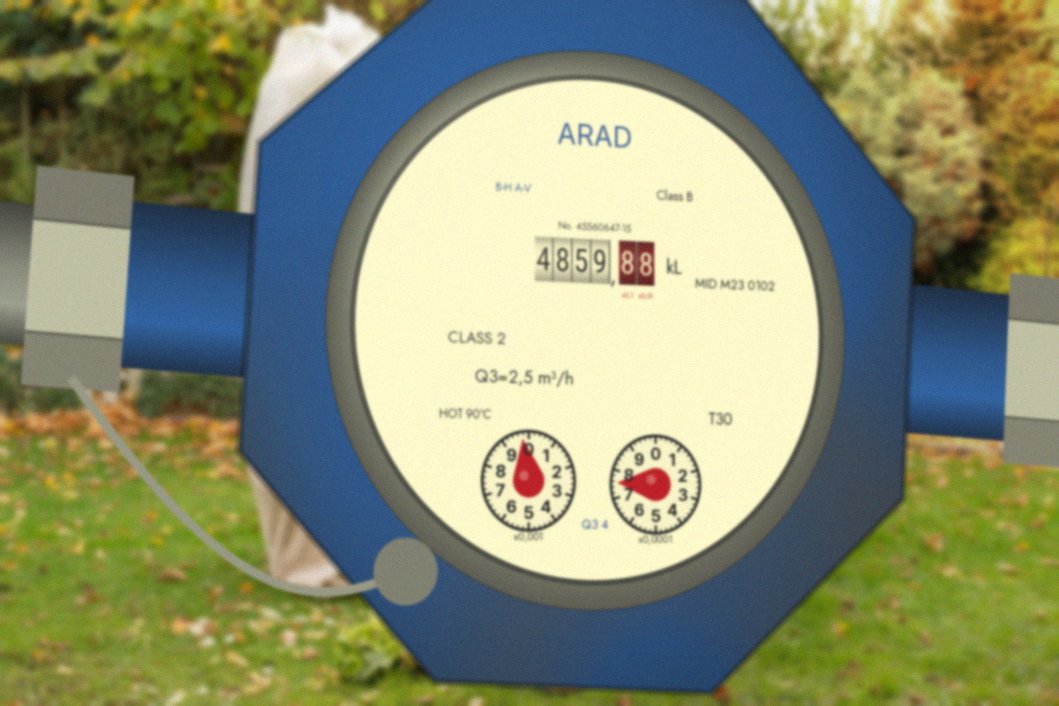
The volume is 4859.8797 kL
